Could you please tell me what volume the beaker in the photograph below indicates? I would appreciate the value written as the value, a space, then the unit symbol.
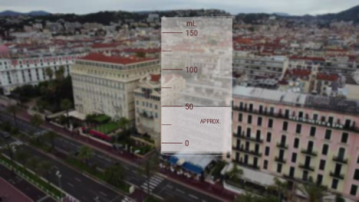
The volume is 50 mL
